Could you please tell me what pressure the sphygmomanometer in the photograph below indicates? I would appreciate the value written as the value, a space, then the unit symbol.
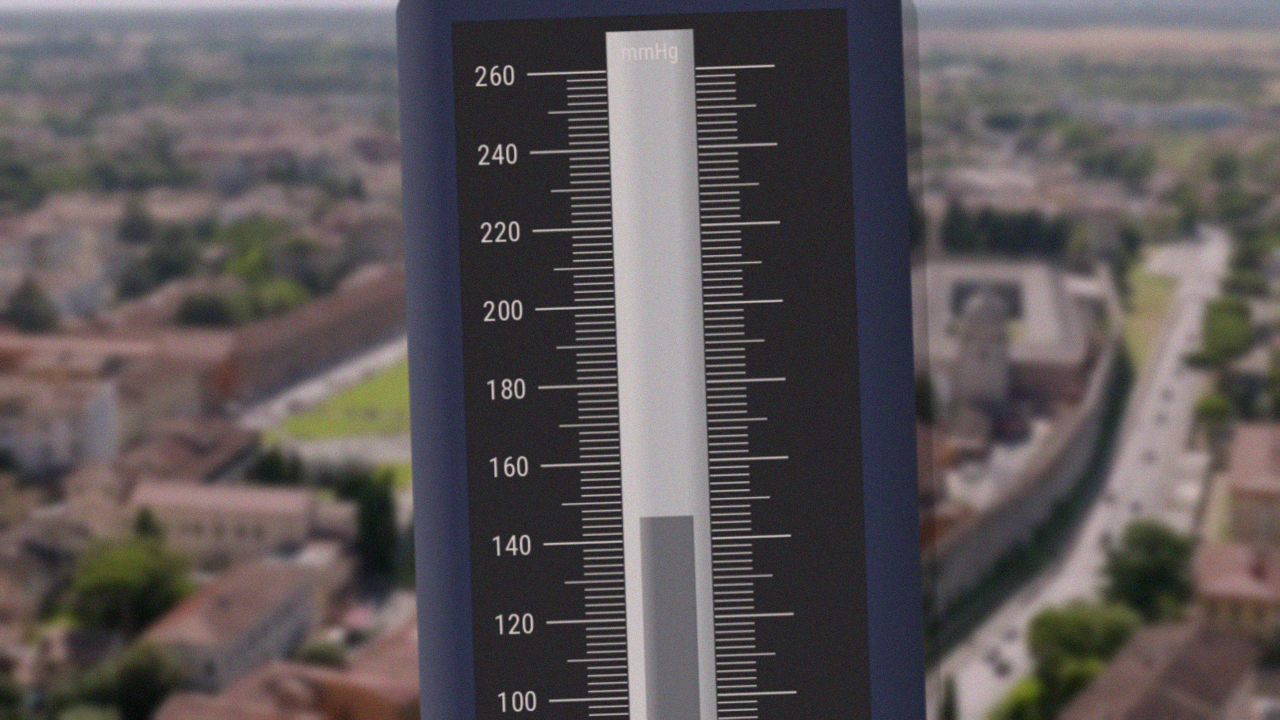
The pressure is 146 mmHg
